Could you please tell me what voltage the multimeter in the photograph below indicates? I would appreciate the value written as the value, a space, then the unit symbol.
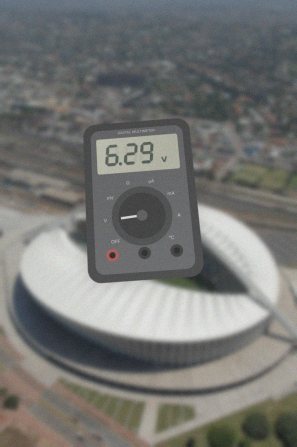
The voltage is 6.29 V
